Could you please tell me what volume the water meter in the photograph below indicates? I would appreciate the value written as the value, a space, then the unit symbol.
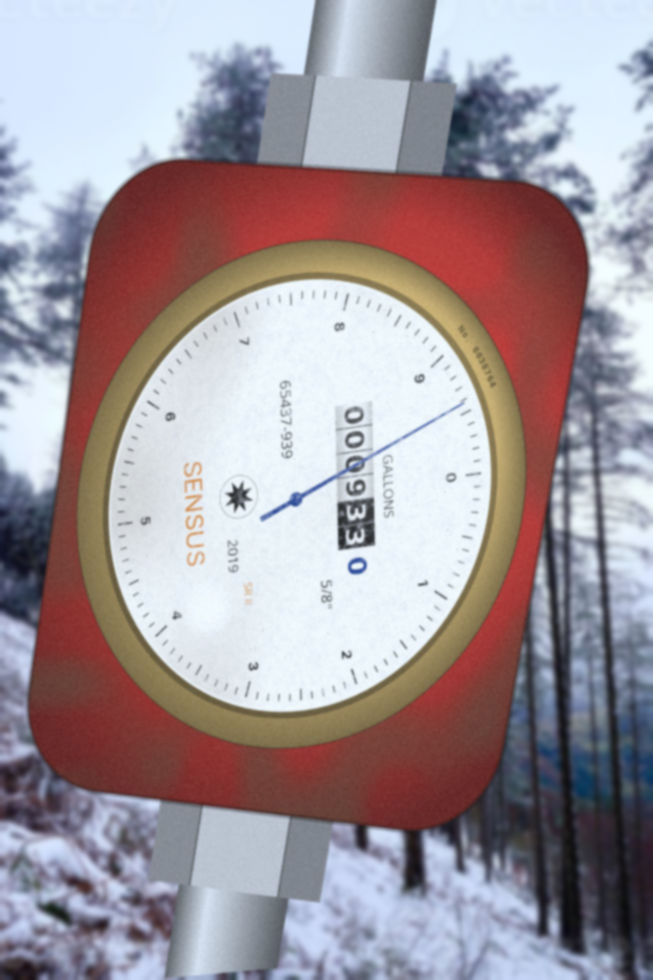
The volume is 9329.4 gal
